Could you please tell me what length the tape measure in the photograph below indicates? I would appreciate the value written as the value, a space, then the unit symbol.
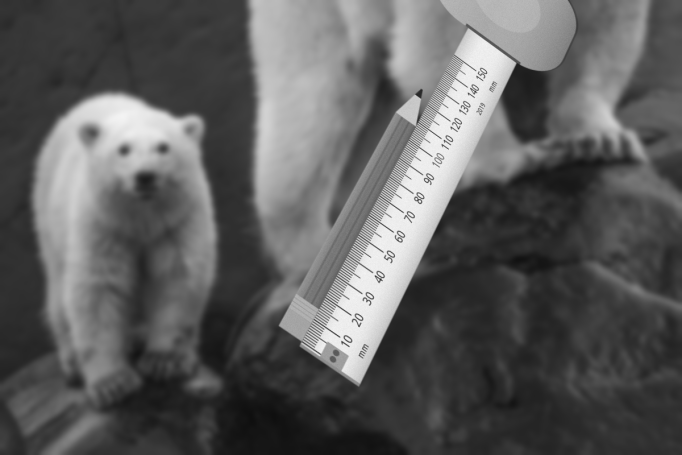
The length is 125 mm
